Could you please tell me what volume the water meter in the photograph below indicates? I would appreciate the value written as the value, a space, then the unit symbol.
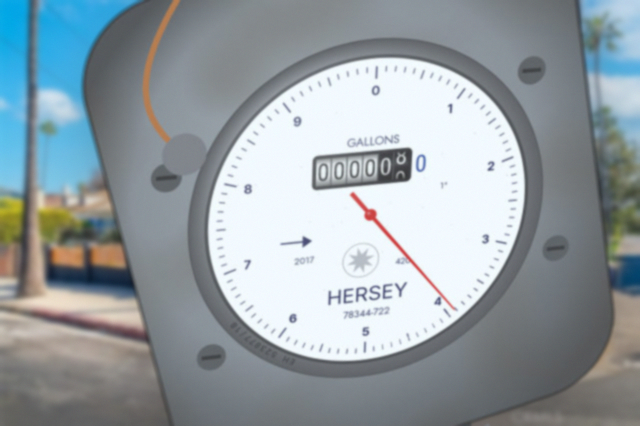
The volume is 83.9 gal
